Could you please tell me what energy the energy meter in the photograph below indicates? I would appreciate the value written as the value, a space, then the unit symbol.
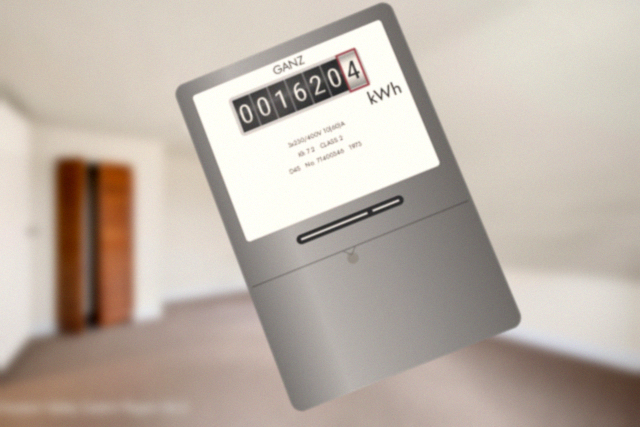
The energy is 1620.4 kWh
